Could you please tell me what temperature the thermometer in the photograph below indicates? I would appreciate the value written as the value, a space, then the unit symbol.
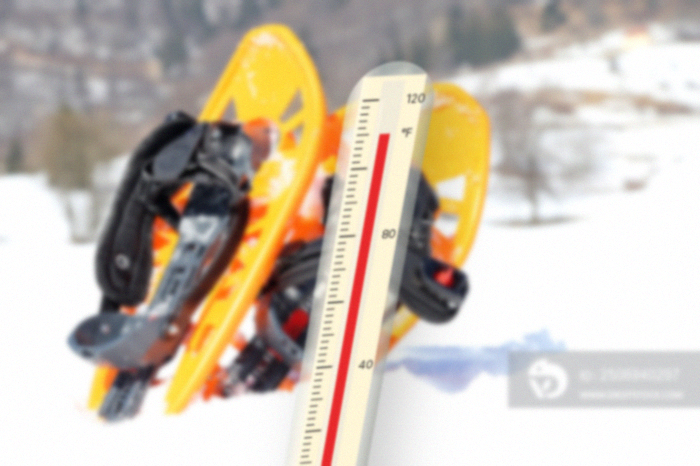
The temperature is 110 °F
